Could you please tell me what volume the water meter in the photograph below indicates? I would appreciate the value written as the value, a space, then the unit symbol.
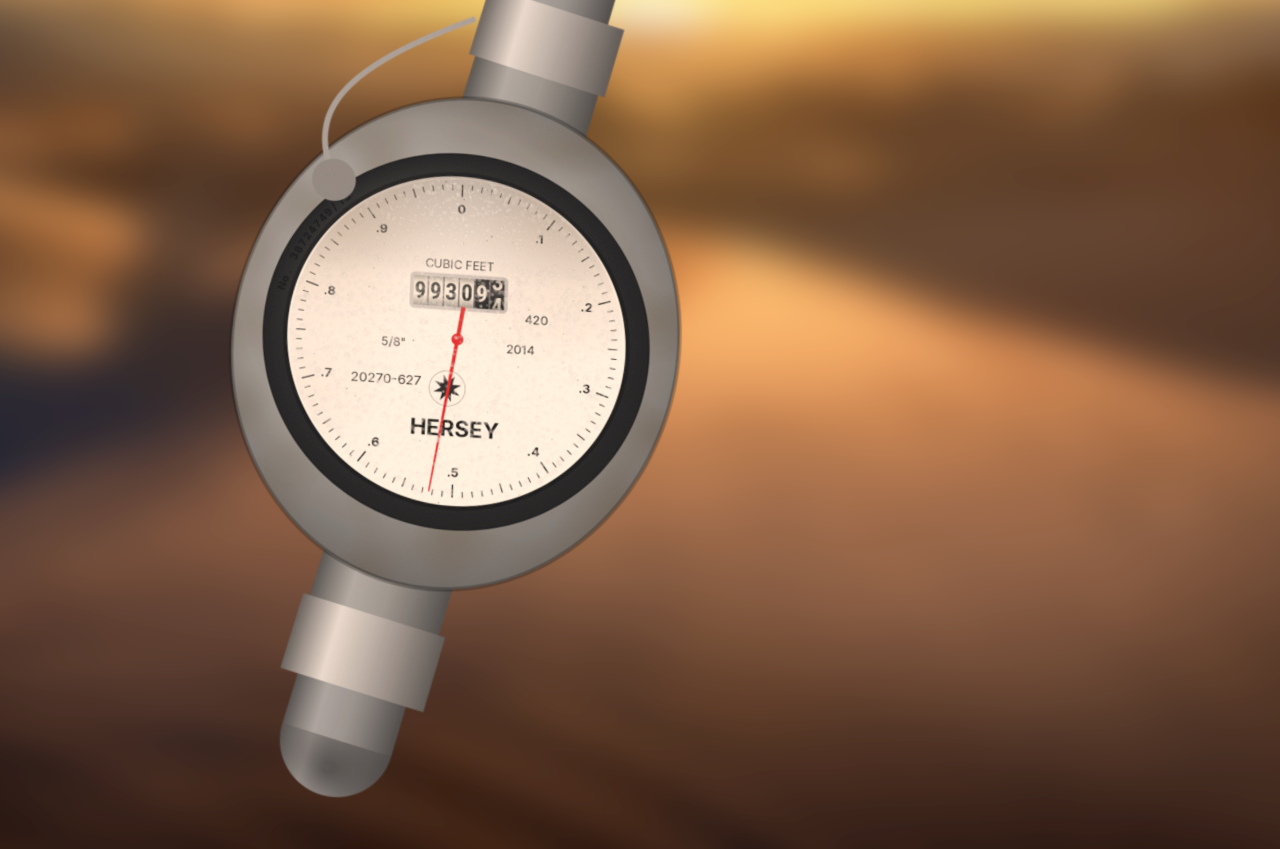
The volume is 993093.52 ft³
